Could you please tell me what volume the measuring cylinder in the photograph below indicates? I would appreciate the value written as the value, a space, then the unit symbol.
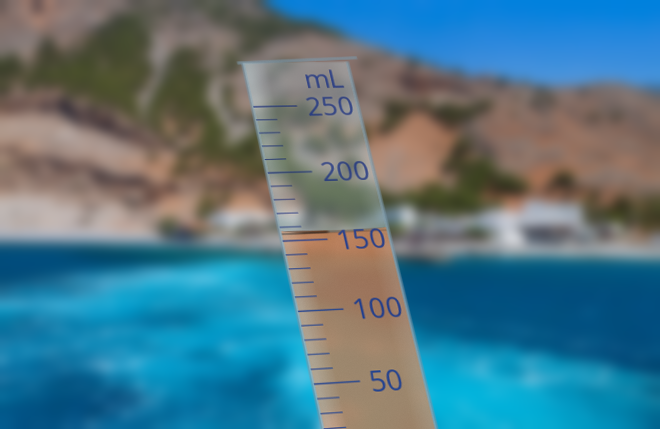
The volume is 155 mL
